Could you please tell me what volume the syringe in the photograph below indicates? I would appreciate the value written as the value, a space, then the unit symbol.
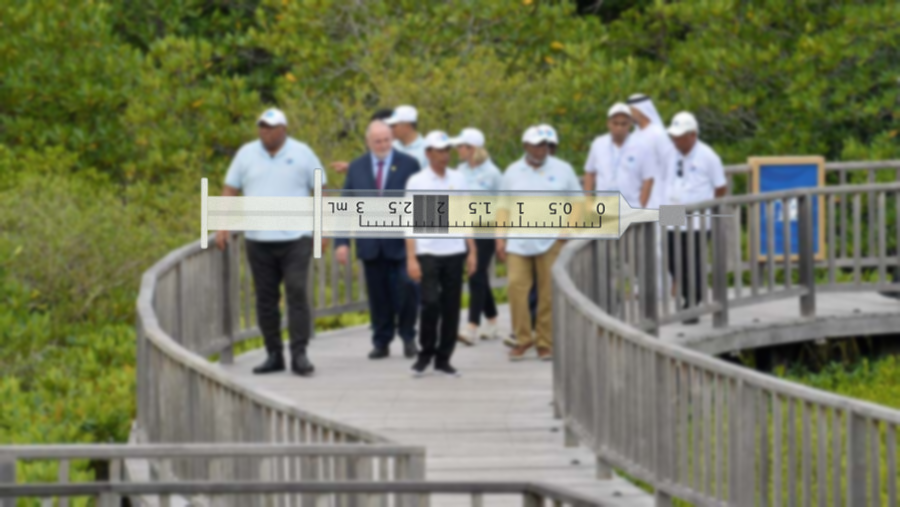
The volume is 1.9 mL
